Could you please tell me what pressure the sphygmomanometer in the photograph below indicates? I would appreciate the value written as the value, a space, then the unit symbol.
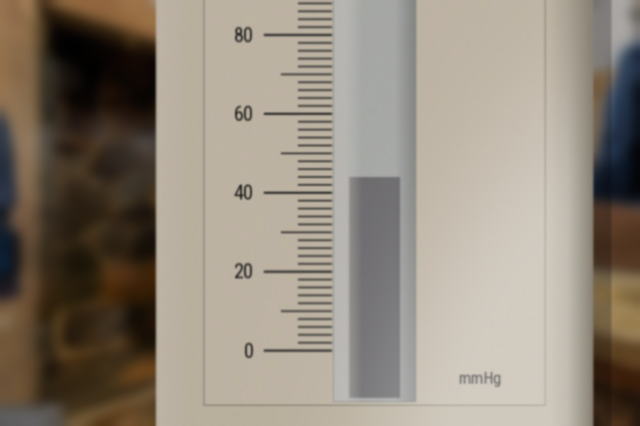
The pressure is 44 mmHg
